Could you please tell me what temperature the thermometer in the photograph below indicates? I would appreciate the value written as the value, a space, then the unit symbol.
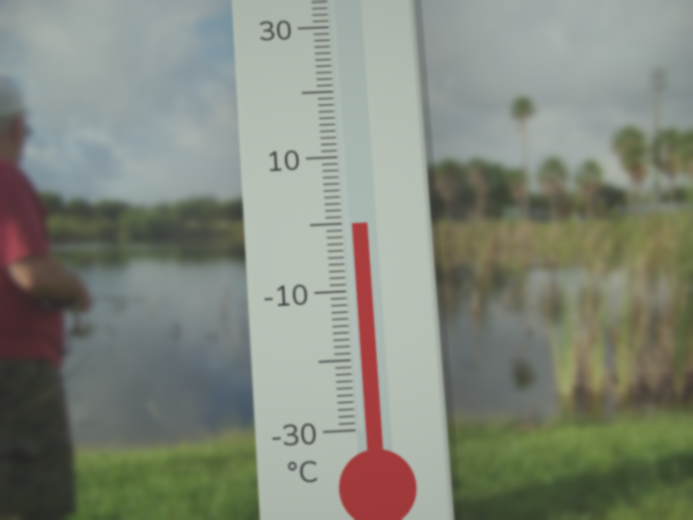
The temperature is 0 °C
